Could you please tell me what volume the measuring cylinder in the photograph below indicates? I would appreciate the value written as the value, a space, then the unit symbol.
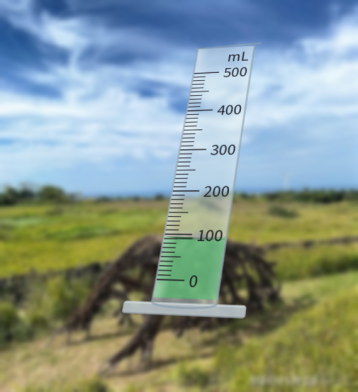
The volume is 90 mL
